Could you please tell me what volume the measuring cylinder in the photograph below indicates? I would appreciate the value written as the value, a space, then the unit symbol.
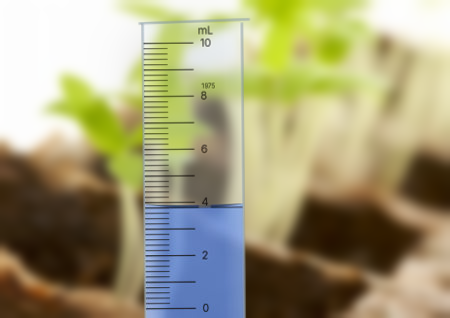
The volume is 3.8 mL
